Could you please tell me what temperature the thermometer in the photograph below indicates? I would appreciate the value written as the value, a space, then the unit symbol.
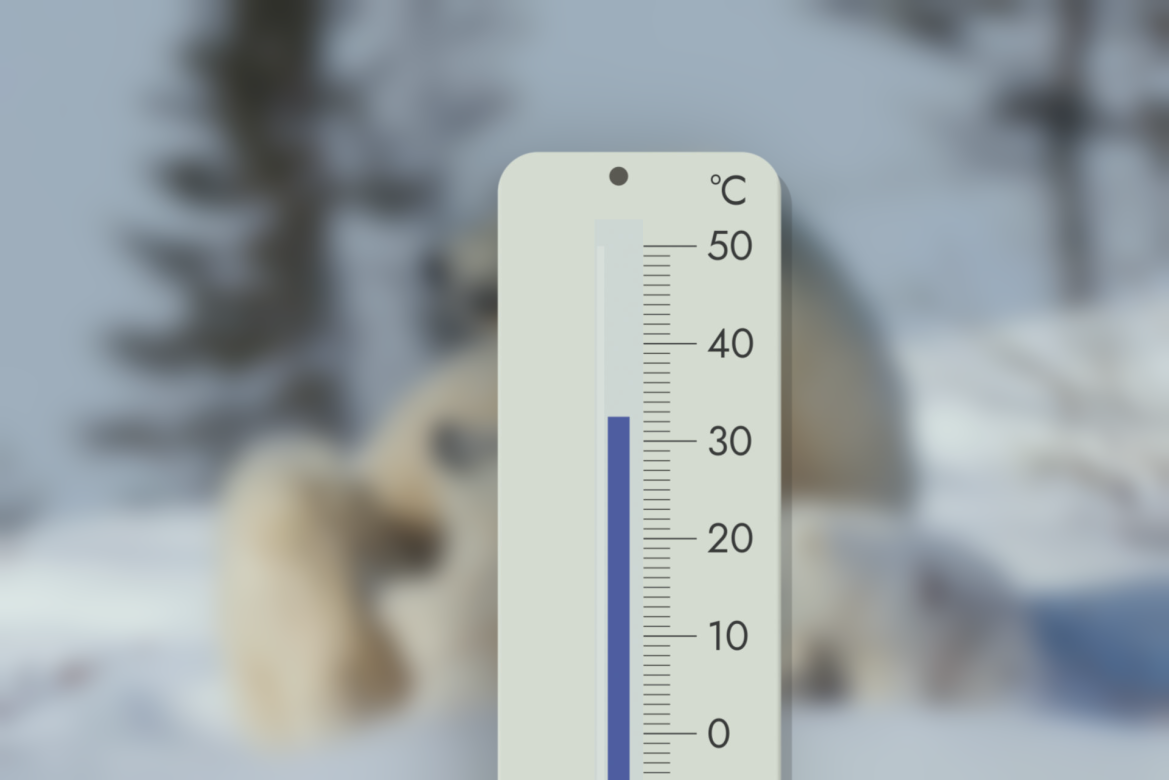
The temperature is 32.5 °C
